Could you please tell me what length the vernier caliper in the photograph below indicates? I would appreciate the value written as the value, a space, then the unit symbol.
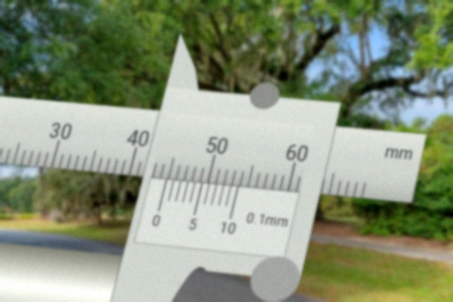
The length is 44.8 mm
